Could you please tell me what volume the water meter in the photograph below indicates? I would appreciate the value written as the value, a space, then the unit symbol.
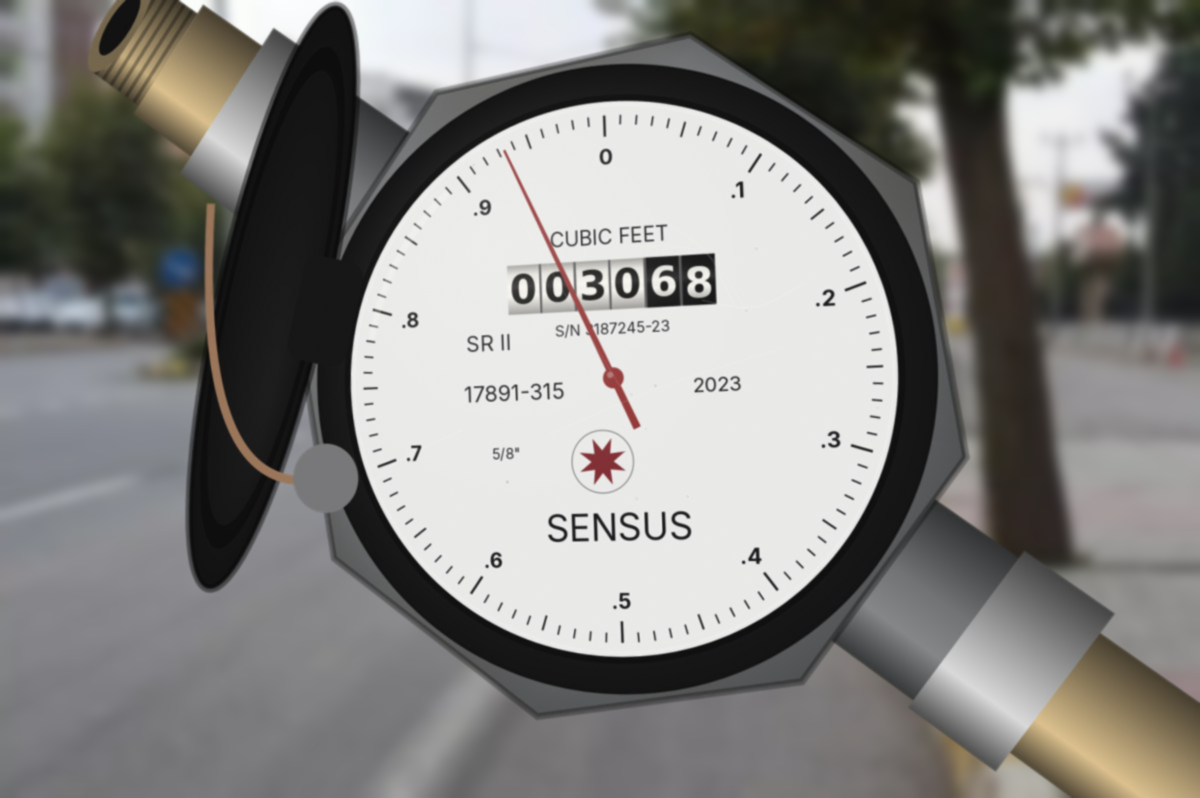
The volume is 3067.93 ft³
